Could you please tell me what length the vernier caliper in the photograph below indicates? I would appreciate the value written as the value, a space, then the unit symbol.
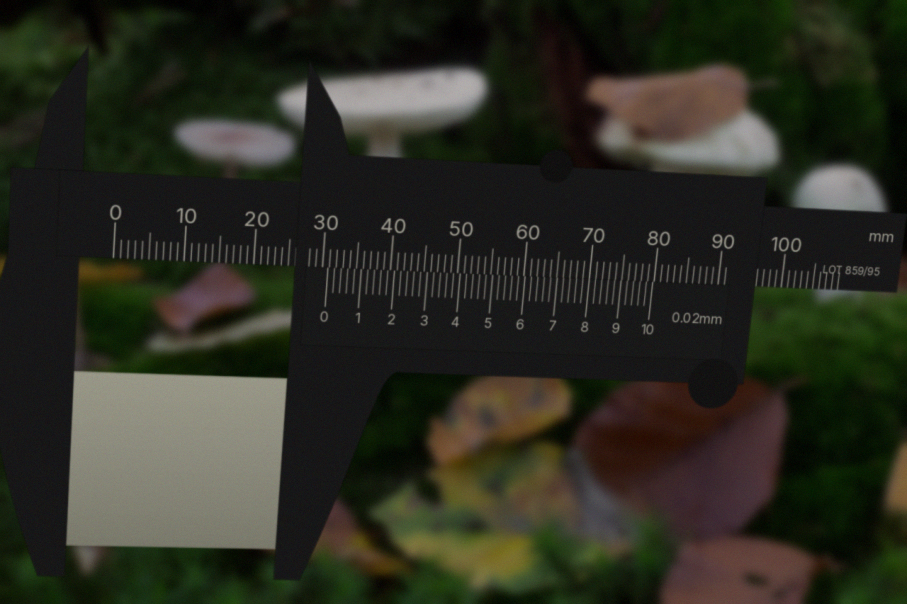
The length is 30.8 mm
